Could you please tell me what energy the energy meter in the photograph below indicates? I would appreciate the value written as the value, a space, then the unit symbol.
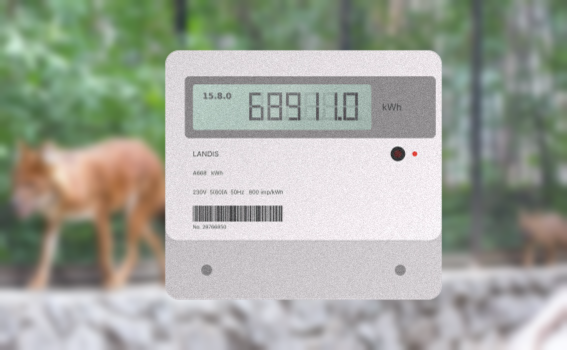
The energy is 68911.0 kWh
